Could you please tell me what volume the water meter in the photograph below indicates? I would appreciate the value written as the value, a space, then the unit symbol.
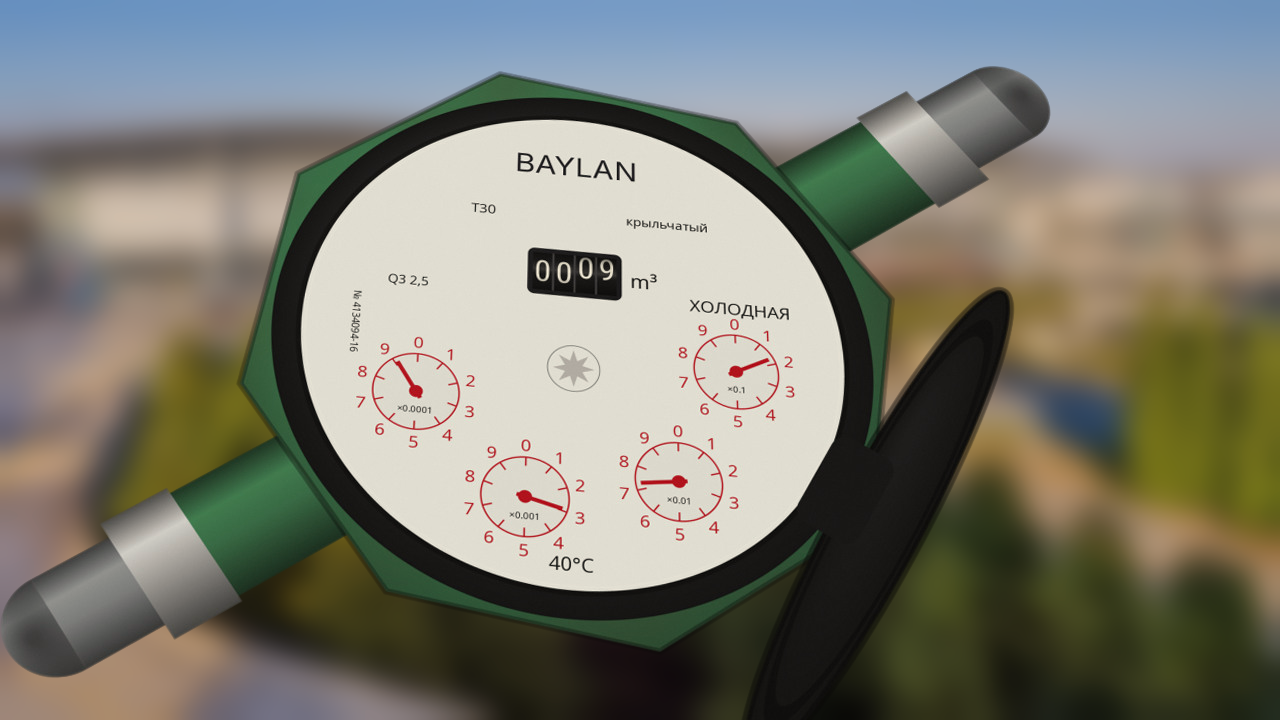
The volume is 9.1729 m³
